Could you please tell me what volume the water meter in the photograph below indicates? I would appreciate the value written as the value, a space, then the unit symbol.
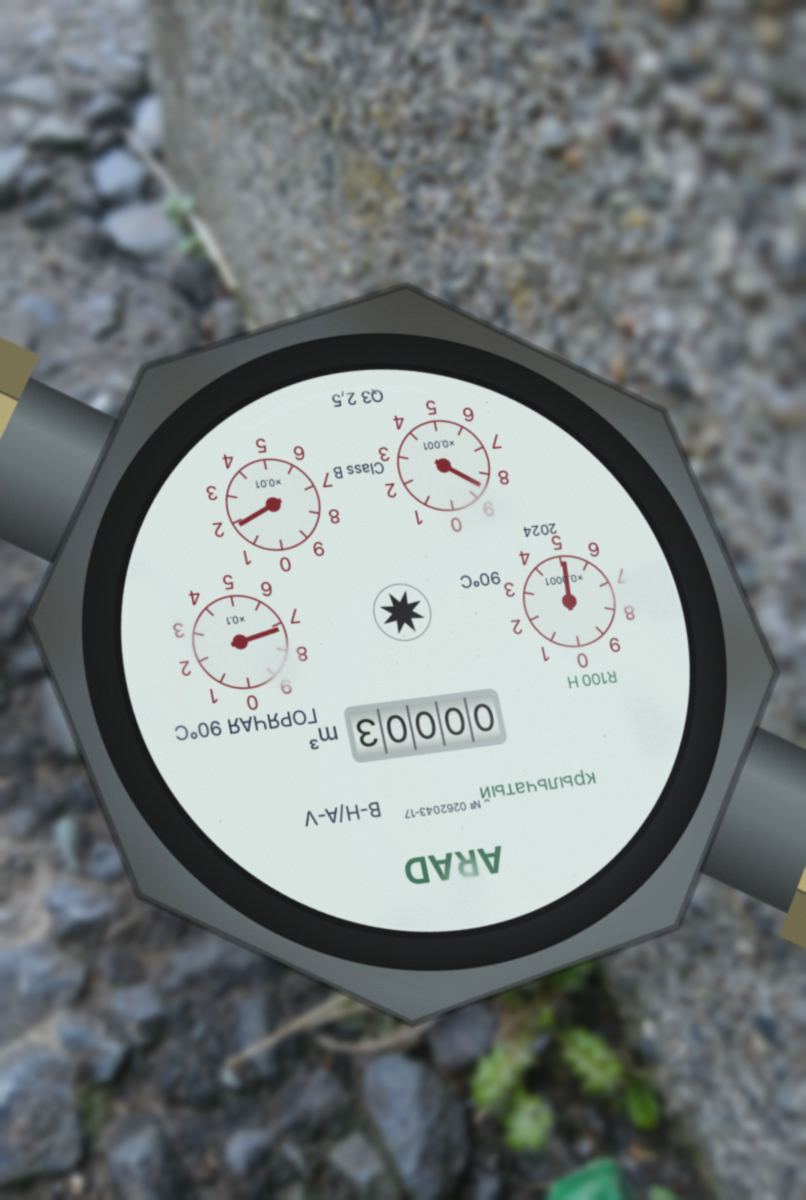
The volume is 3.7185 m³
